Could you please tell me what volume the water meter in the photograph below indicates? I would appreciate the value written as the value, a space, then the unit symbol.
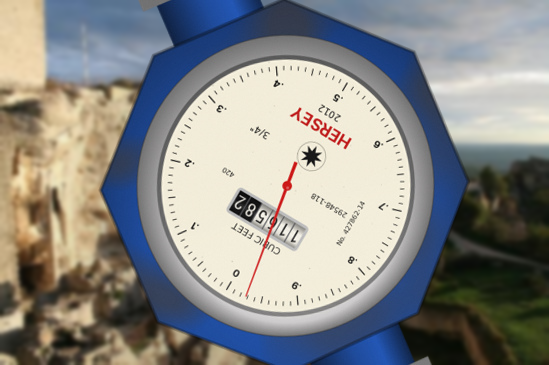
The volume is 116581.97 ft³
